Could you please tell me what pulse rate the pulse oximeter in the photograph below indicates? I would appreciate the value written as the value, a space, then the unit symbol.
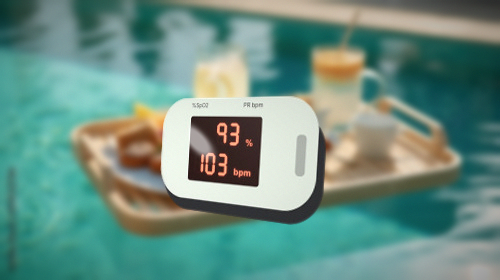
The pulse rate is 103 bpm
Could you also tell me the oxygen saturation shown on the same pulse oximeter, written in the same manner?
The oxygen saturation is 93 %
